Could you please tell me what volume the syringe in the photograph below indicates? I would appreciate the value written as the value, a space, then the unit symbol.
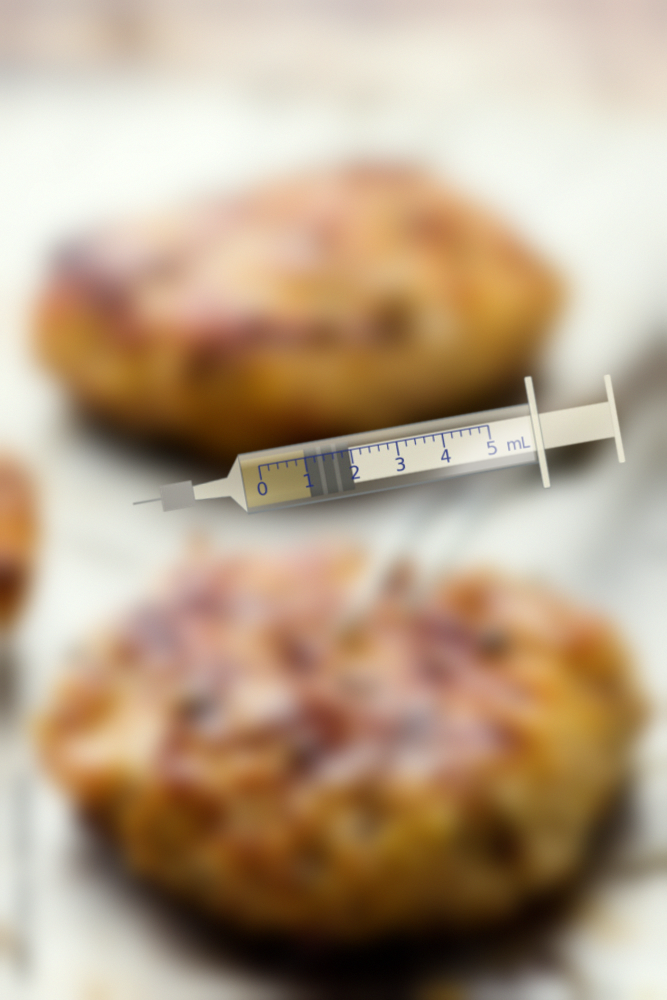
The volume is 1 mL
